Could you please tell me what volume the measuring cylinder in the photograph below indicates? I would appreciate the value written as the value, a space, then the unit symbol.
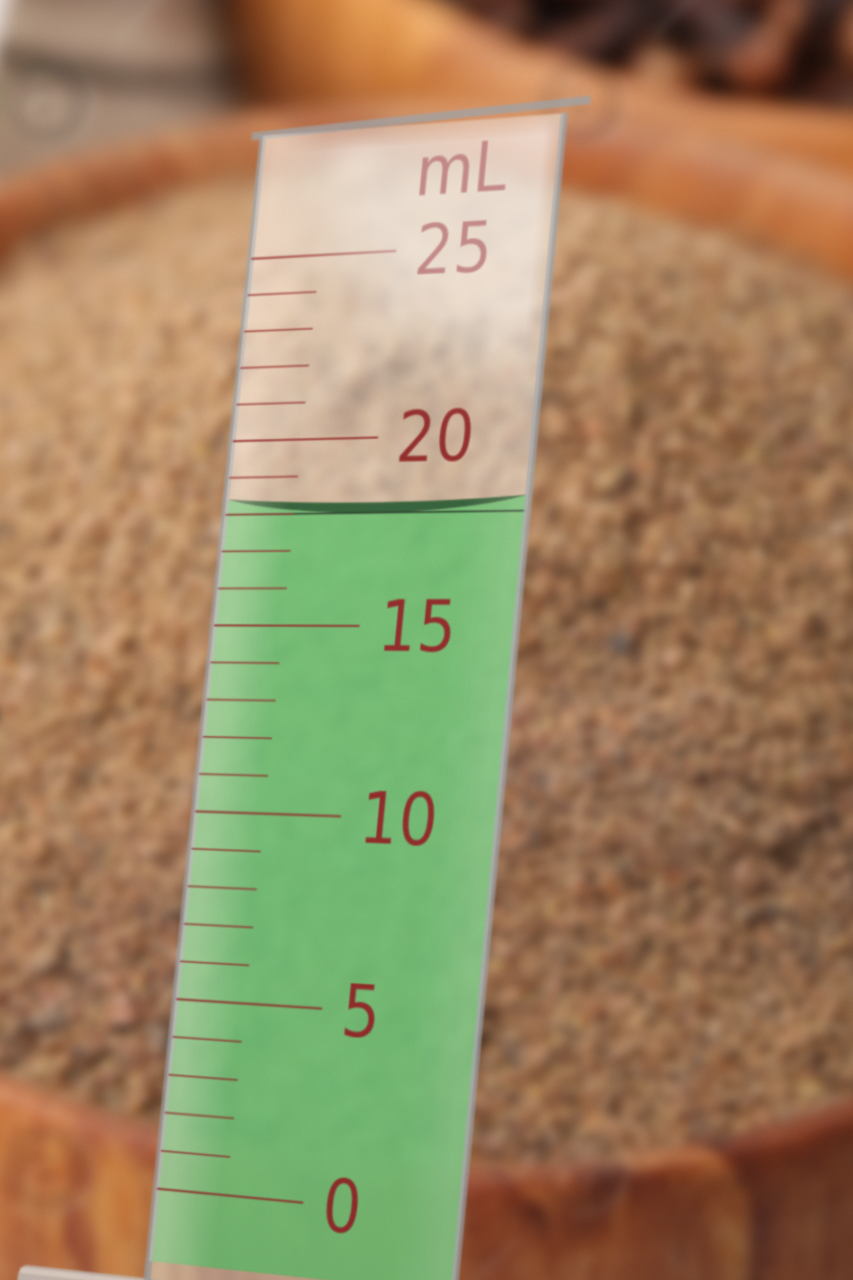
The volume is 18 mL
